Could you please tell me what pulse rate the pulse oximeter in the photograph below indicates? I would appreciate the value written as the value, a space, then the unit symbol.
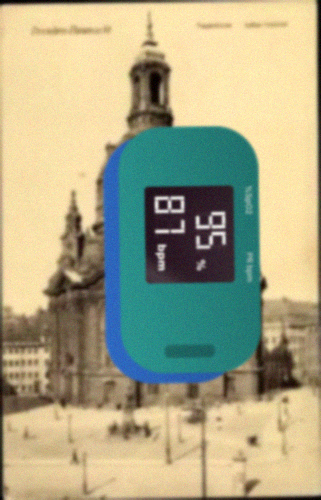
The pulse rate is 87 bpm
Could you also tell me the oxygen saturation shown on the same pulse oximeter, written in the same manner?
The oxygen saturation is 95 %
